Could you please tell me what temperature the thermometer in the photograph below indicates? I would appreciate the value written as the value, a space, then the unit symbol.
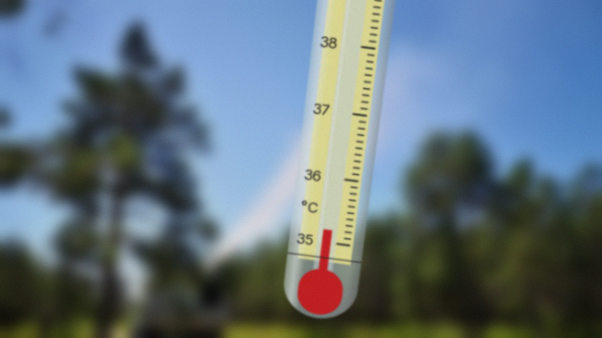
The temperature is 35.2 °C
